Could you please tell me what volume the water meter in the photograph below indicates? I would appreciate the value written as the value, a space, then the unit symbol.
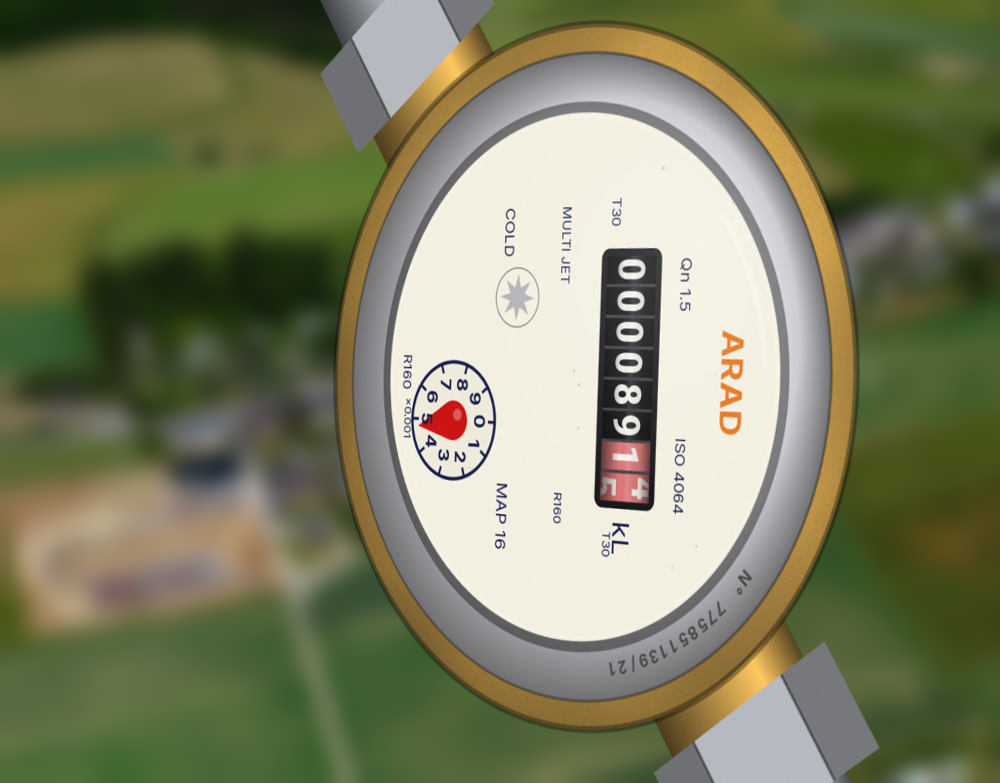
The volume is 89.144 kL
